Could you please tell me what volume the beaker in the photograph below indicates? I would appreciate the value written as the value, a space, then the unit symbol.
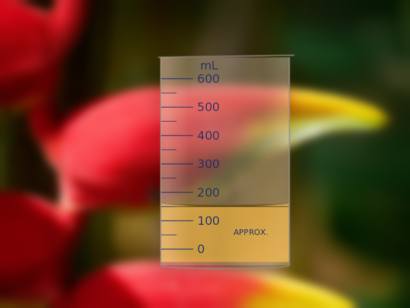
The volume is 150 mL
